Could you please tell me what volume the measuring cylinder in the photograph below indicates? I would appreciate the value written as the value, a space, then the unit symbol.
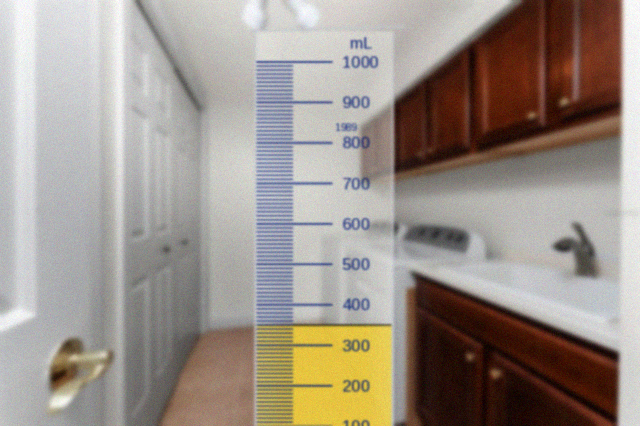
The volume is 350 mL
